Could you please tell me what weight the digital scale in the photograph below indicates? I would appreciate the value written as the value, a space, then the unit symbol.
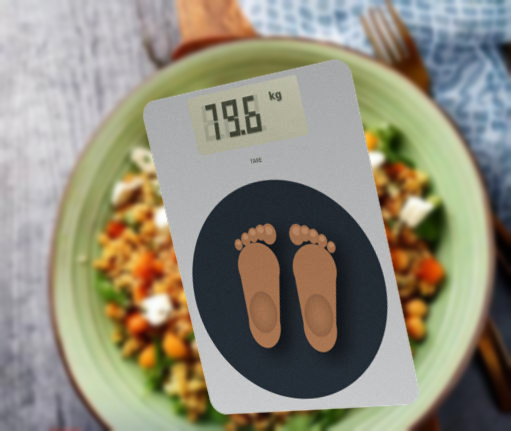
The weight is 79.6 kg
